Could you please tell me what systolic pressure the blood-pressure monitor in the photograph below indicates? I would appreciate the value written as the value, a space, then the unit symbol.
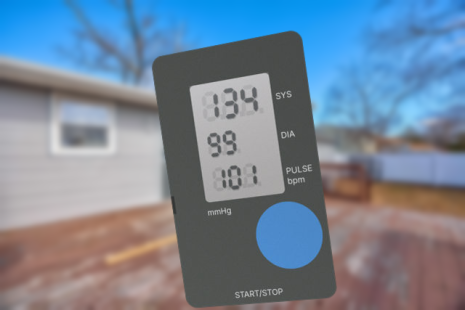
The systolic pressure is 134 mmHg
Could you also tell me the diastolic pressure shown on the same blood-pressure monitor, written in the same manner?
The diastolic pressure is 99 mmHg
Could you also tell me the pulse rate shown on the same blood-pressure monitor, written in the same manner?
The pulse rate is 101 bpm
